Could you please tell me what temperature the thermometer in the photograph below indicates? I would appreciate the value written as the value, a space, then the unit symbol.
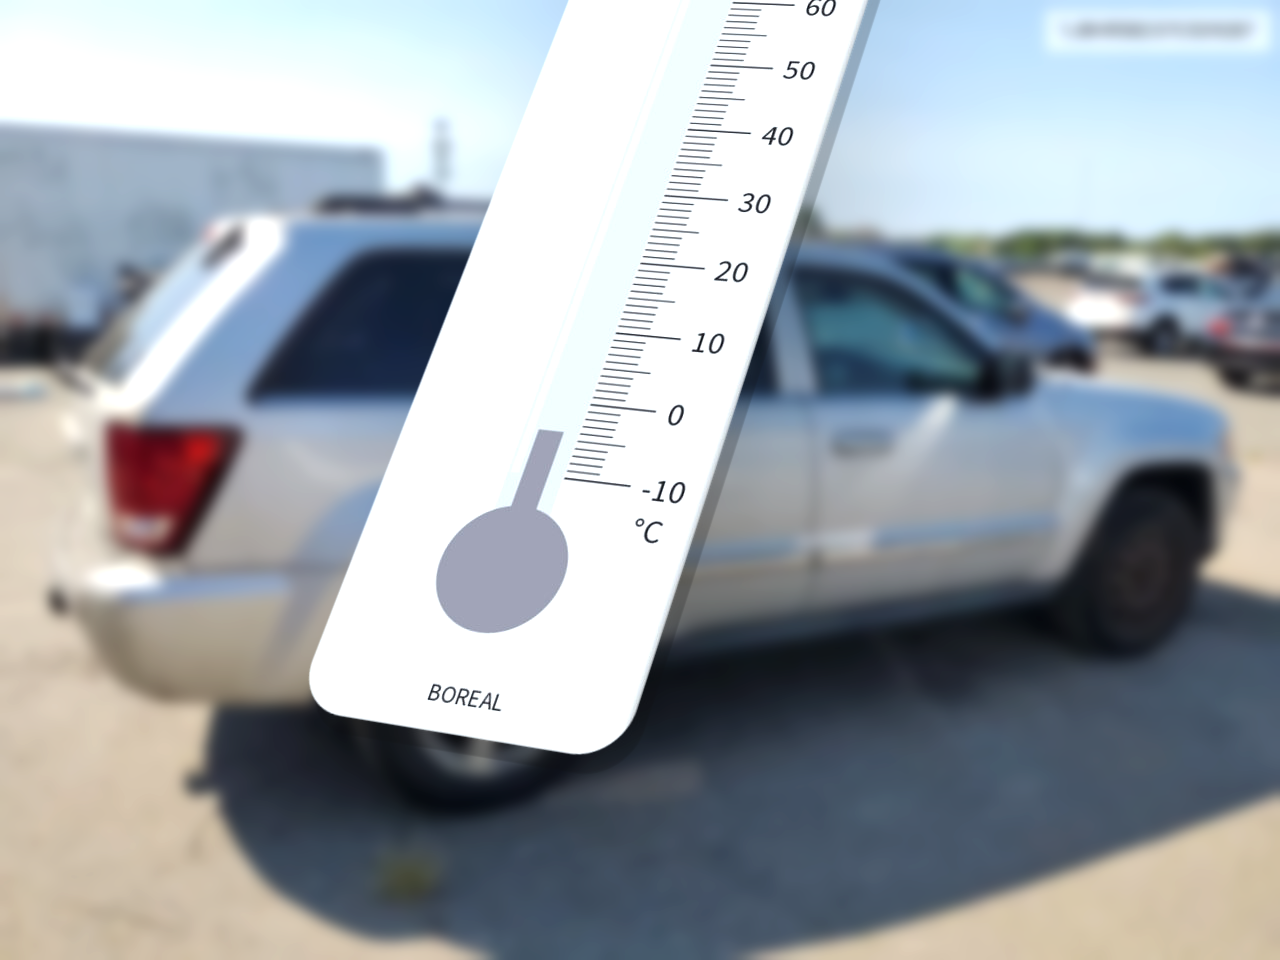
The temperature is -4 °C
